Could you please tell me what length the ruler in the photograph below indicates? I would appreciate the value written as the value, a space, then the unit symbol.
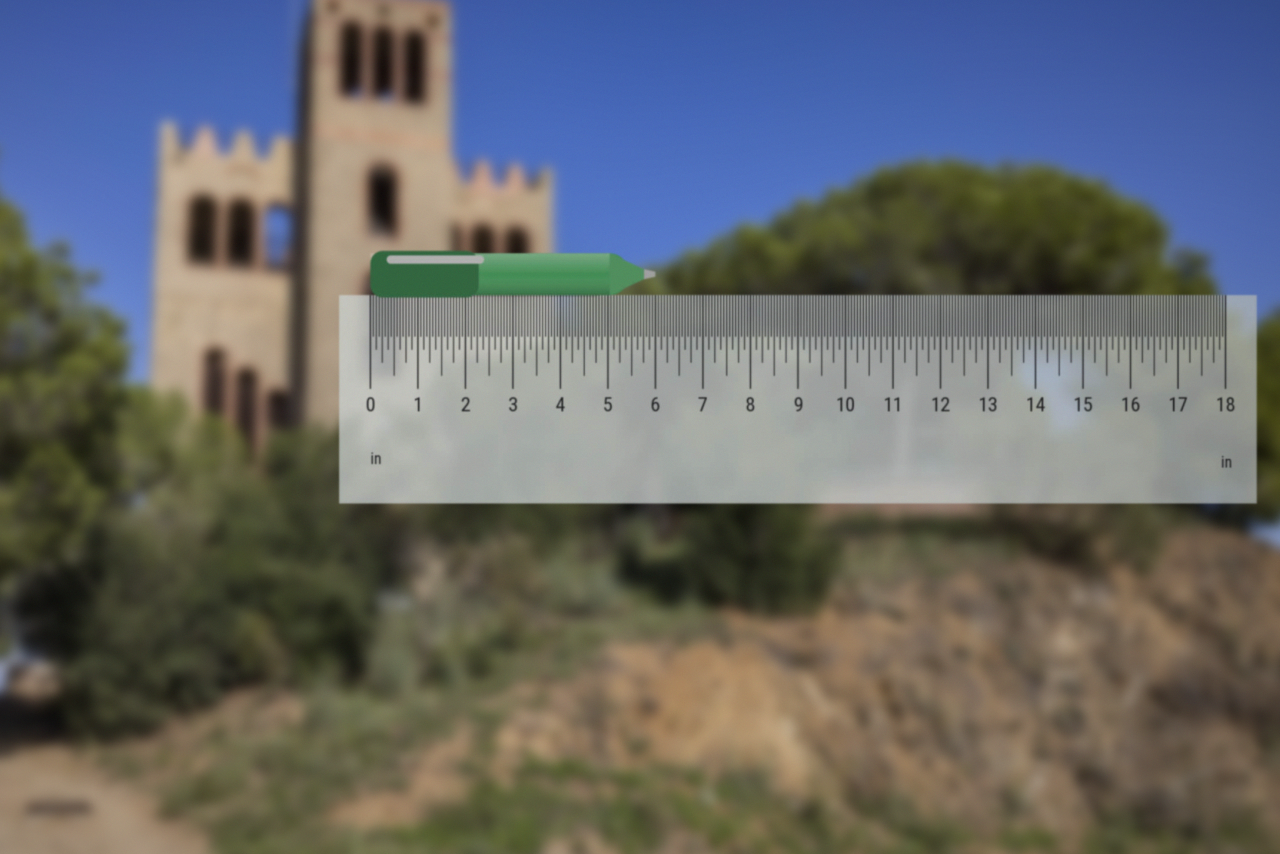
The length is 6 in
